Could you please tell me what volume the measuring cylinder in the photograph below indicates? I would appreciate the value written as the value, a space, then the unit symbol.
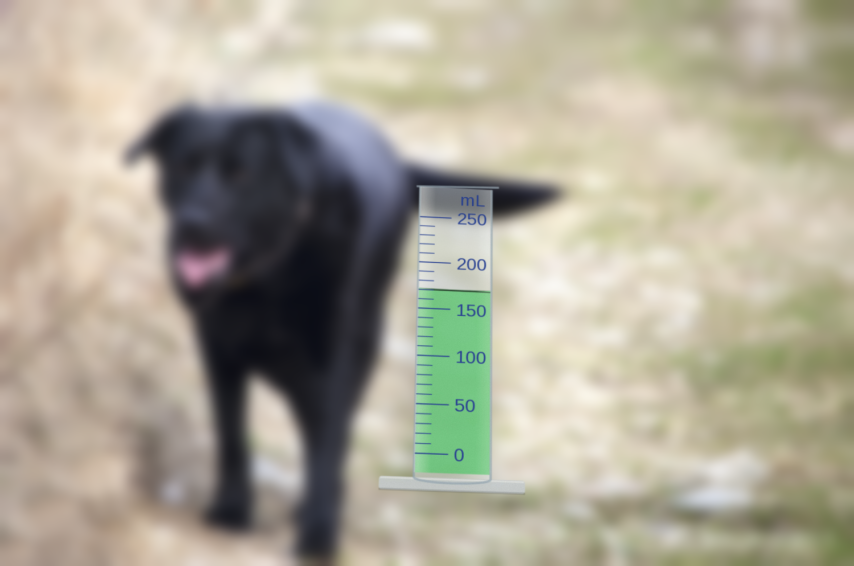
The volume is 170 mL
